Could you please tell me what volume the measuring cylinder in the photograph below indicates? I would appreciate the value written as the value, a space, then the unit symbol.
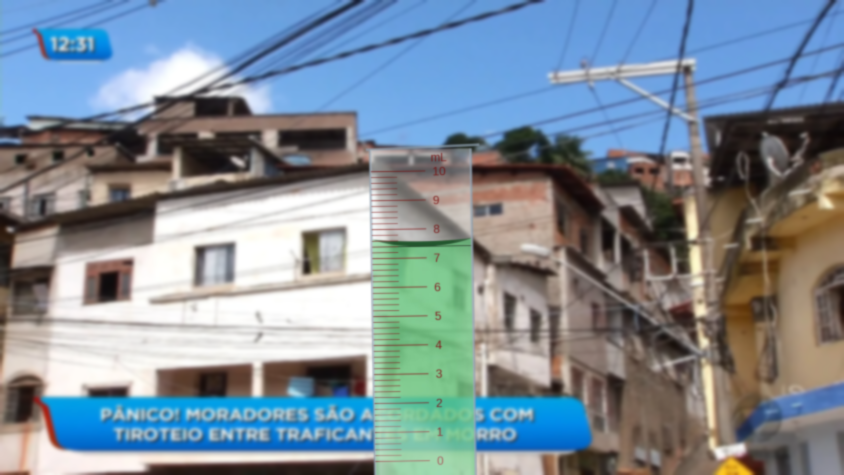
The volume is 7.4 mL
